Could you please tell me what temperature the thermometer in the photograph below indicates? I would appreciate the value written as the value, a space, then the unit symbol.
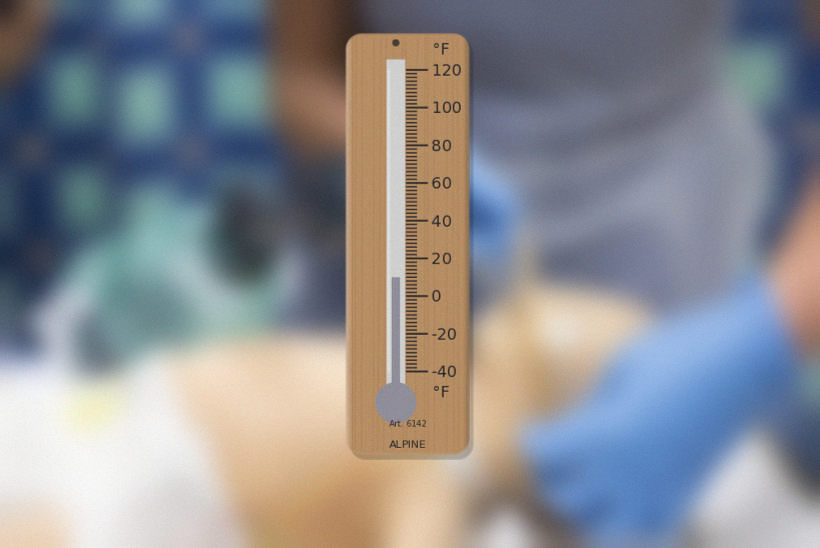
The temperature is 10 °F
